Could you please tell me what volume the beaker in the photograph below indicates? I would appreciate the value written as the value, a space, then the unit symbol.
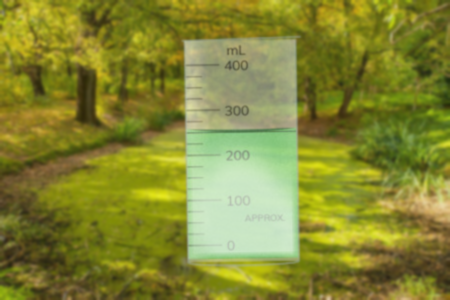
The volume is 250 mL
